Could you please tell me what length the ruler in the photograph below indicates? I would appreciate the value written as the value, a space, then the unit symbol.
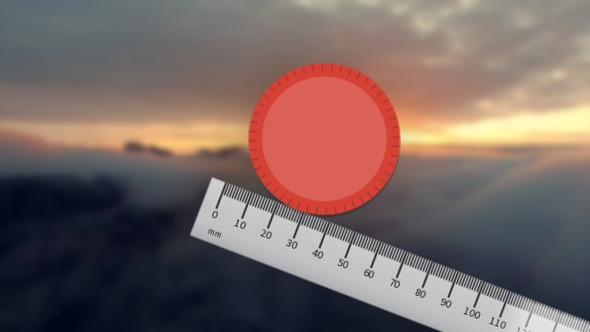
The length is 55 mm
